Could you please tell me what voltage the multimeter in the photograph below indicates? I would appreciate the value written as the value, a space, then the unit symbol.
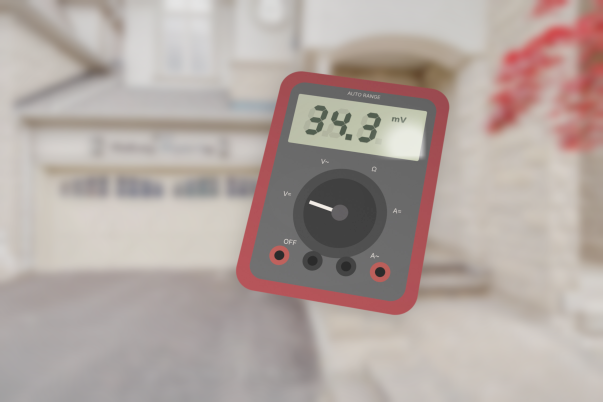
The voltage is 34.3 mV
